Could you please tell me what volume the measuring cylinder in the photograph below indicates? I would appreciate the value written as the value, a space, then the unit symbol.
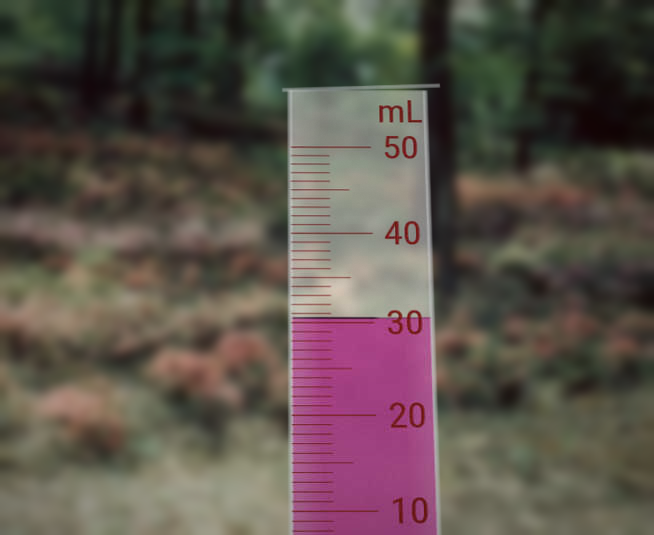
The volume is 30.5 mL
